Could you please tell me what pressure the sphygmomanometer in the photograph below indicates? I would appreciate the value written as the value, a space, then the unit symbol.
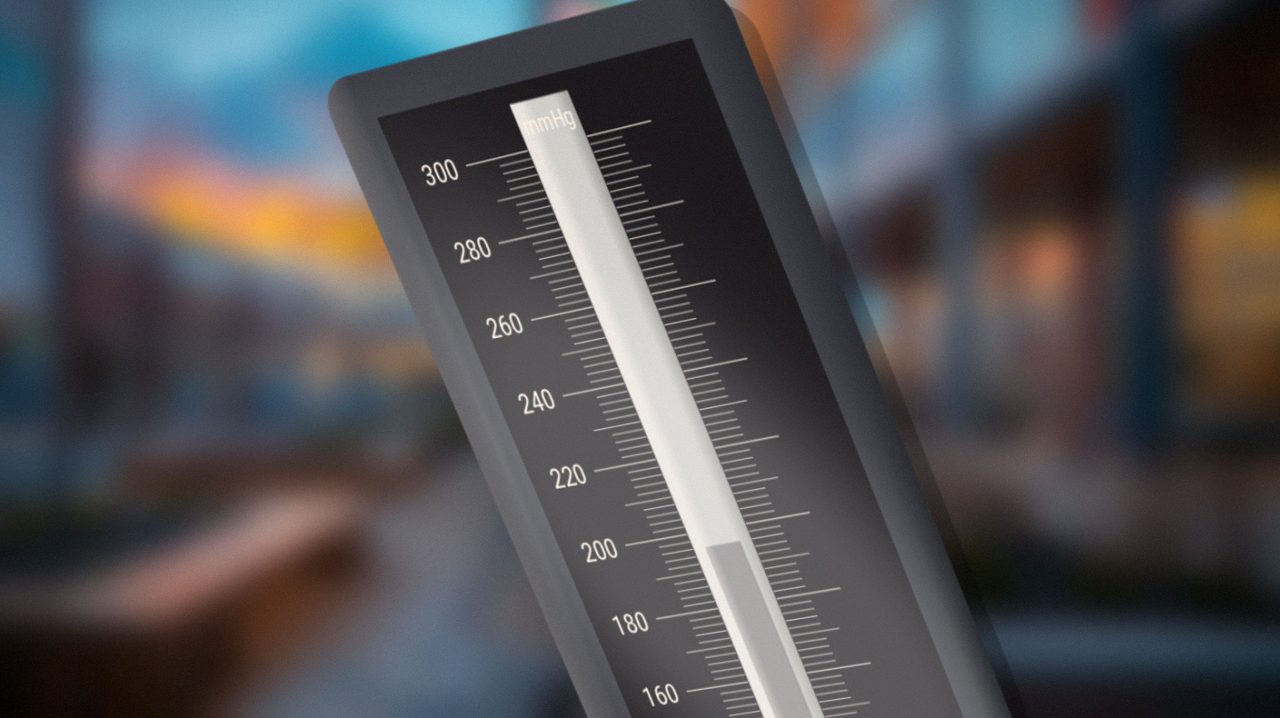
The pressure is 196 mmHg
